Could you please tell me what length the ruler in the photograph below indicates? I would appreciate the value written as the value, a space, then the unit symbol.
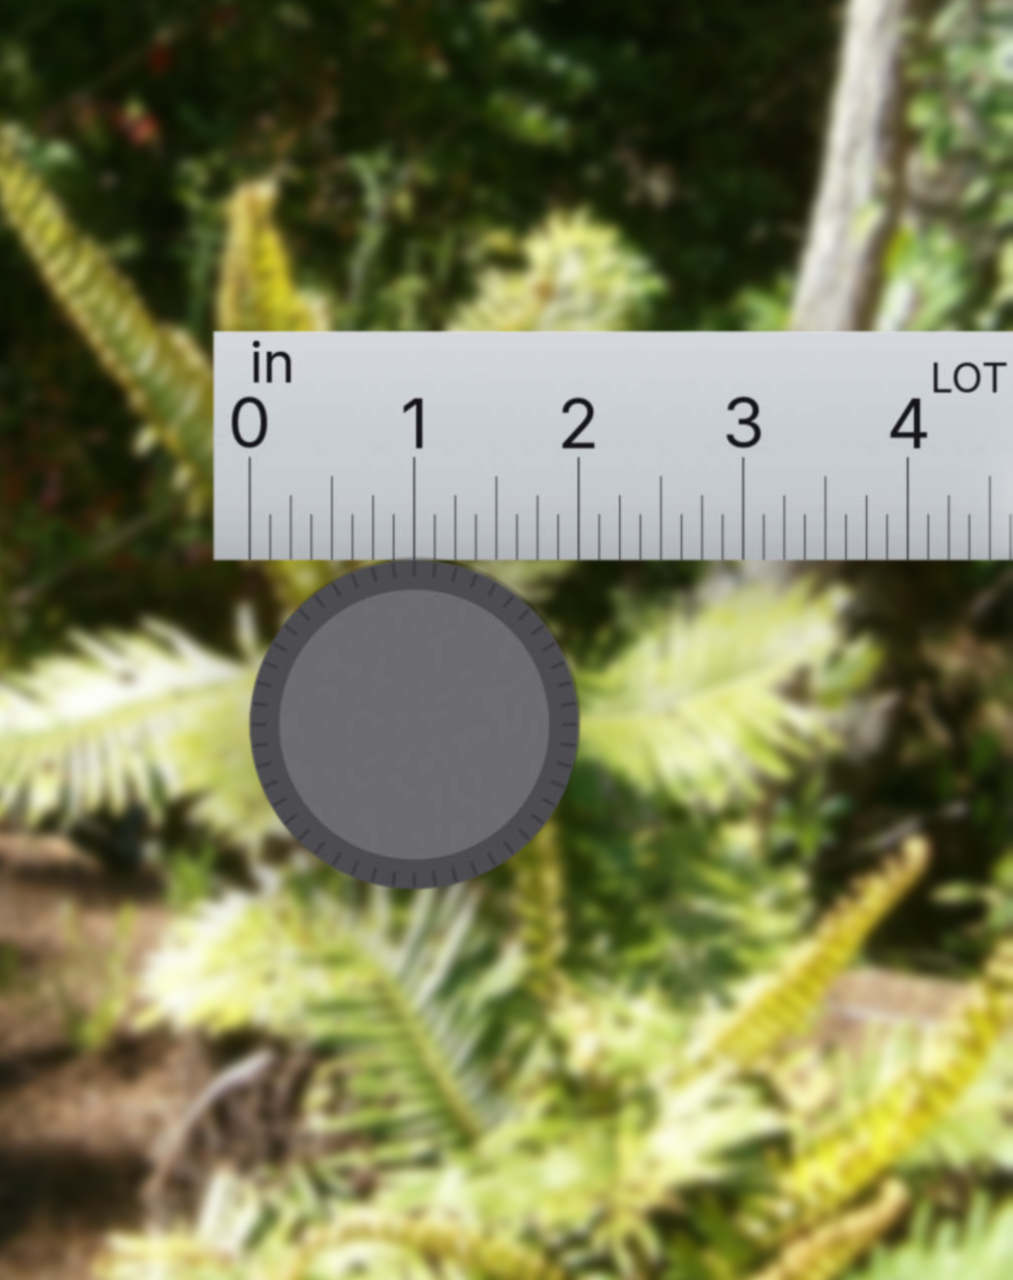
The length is 2 in
